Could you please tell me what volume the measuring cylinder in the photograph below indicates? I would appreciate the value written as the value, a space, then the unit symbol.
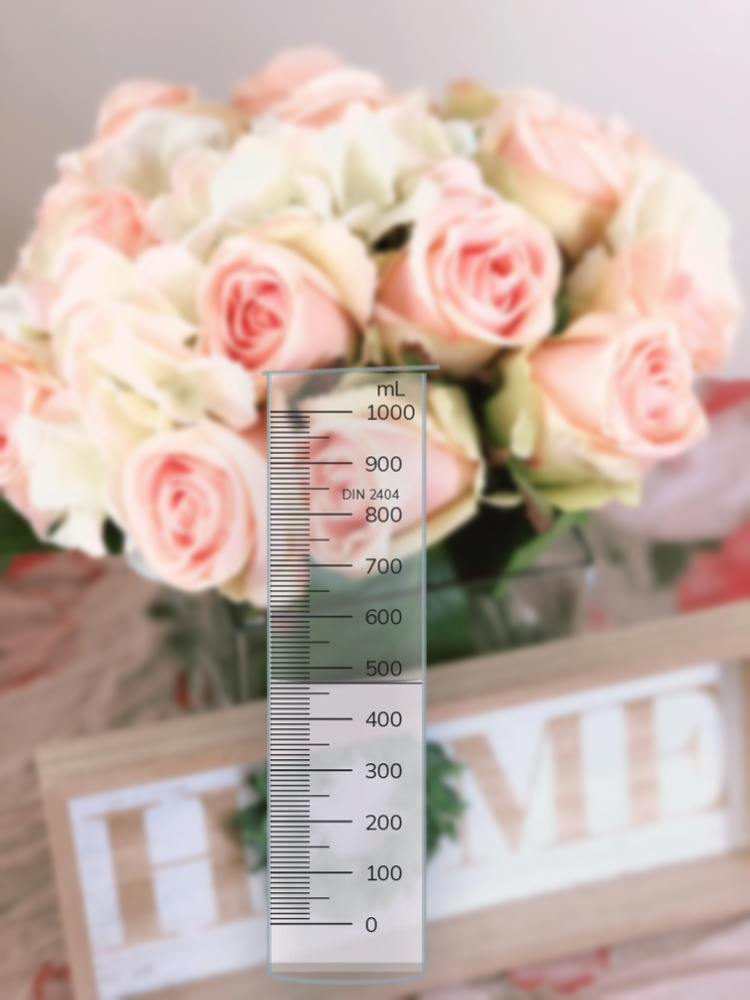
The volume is 470 mL
